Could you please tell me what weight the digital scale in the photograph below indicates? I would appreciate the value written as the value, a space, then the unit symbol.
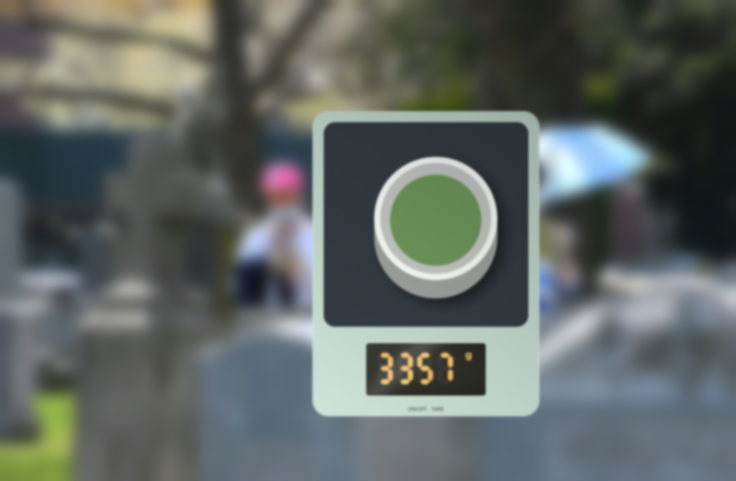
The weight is 3357 g
